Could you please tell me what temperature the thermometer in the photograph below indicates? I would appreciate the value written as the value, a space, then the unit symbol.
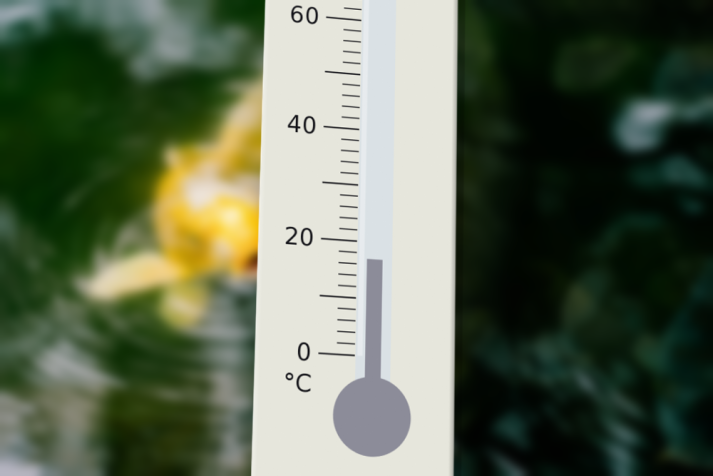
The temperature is 17 °C
